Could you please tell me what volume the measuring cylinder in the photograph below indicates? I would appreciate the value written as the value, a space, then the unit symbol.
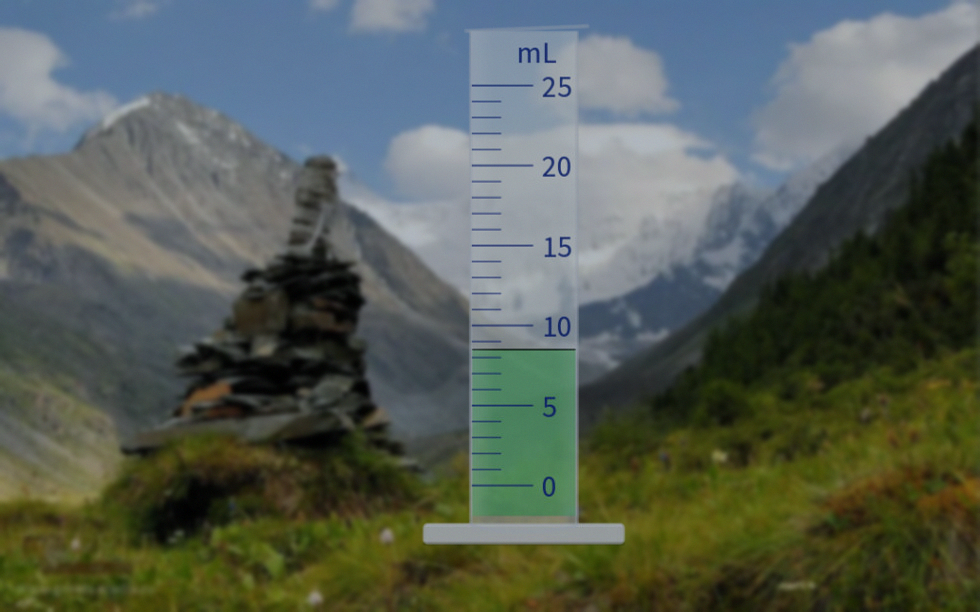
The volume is 8.5 mL
